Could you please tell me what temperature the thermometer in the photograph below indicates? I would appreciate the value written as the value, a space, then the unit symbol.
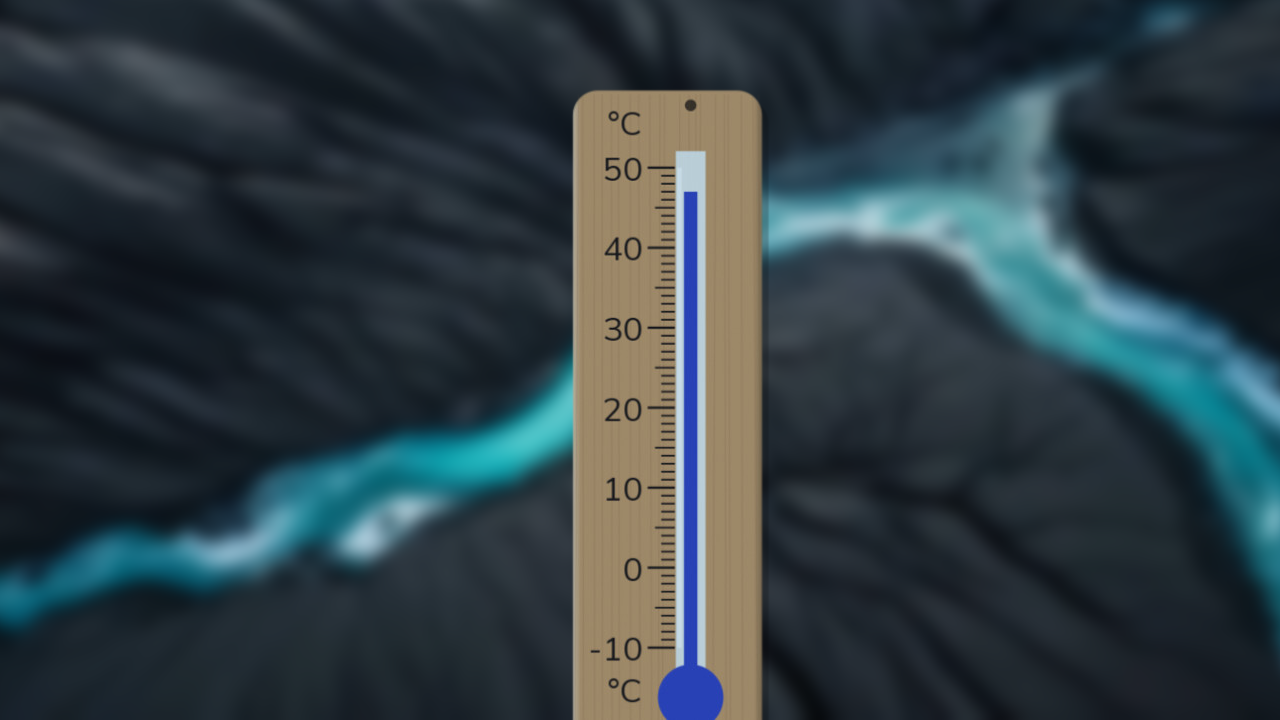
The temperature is 47 °C
